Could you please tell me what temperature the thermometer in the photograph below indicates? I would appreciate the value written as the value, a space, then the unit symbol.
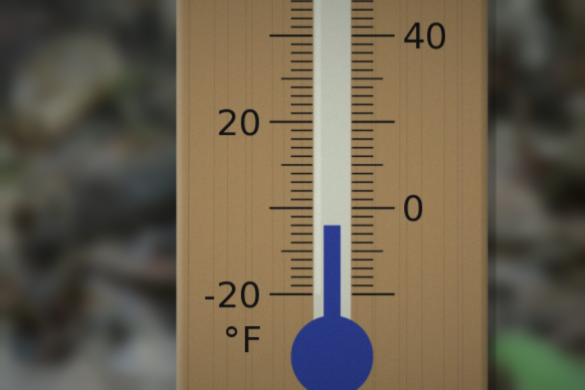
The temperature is -4 °F
